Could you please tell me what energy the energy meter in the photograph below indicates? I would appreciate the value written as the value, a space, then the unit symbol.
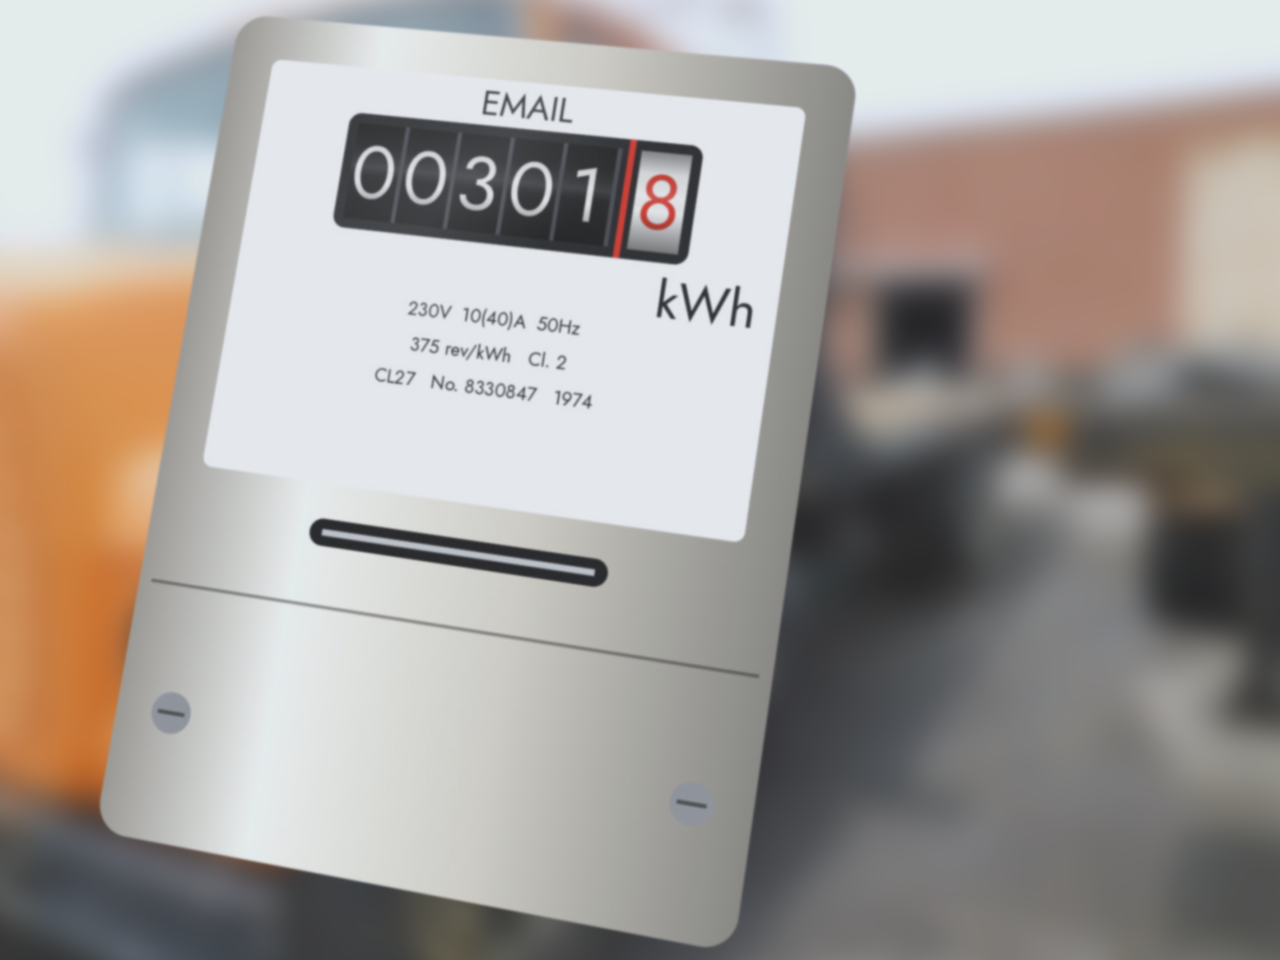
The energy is 301.8 kWh
